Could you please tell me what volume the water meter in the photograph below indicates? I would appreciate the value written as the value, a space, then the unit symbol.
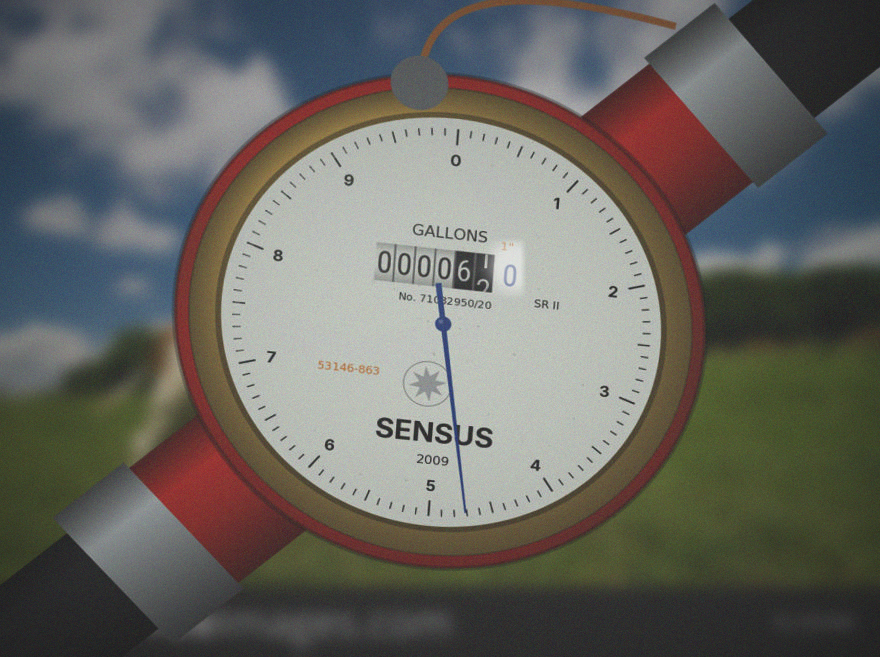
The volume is 614.7 gal
